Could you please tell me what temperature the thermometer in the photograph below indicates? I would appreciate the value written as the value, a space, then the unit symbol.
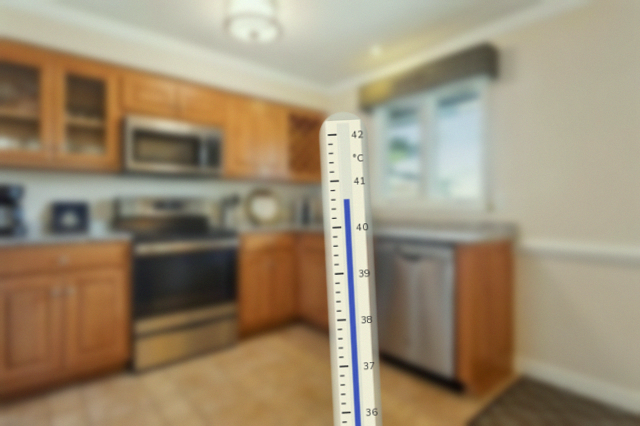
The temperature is 40.6 °C
